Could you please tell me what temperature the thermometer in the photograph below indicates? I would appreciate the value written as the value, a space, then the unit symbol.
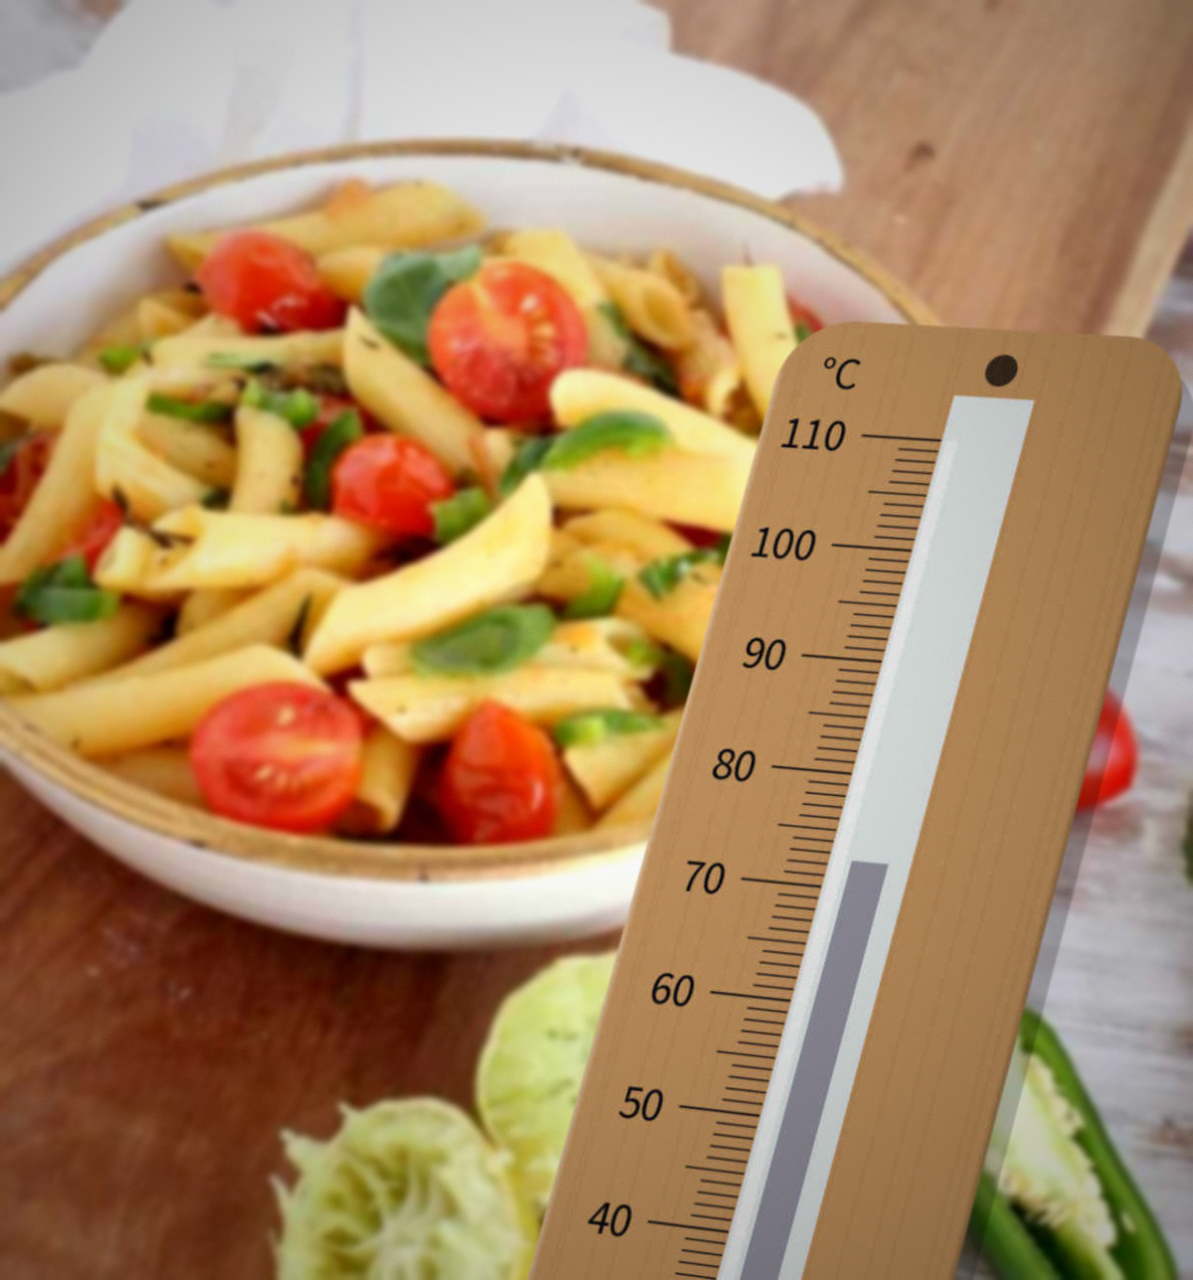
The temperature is 72.5 °C
